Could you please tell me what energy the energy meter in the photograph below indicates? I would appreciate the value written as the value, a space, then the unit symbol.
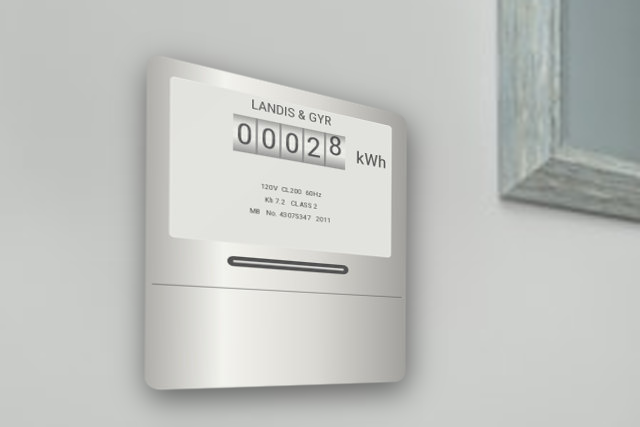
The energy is 28 kWh
